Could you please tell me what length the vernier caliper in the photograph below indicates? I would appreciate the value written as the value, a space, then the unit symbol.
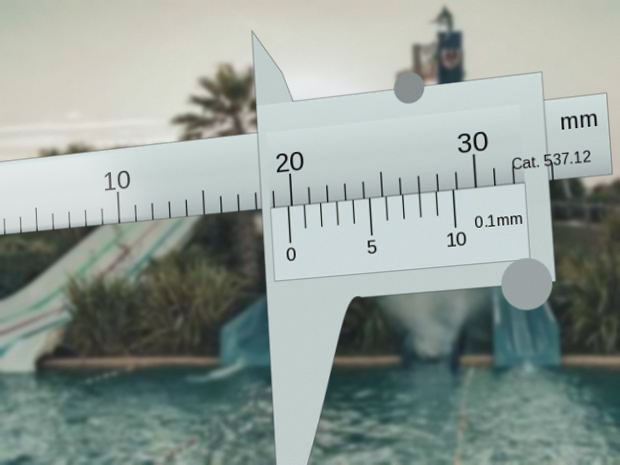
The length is 19.8 mm
